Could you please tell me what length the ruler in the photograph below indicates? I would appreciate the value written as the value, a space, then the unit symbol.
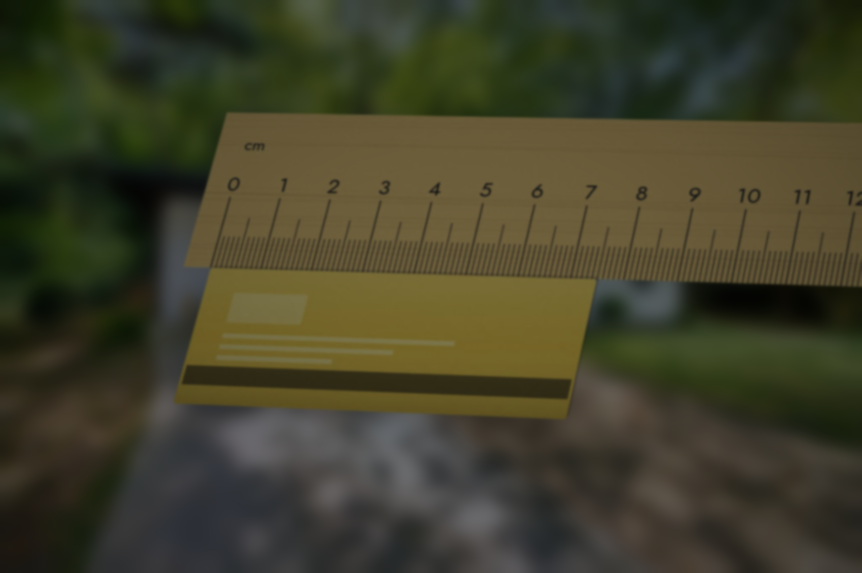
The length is 7.5 cm
